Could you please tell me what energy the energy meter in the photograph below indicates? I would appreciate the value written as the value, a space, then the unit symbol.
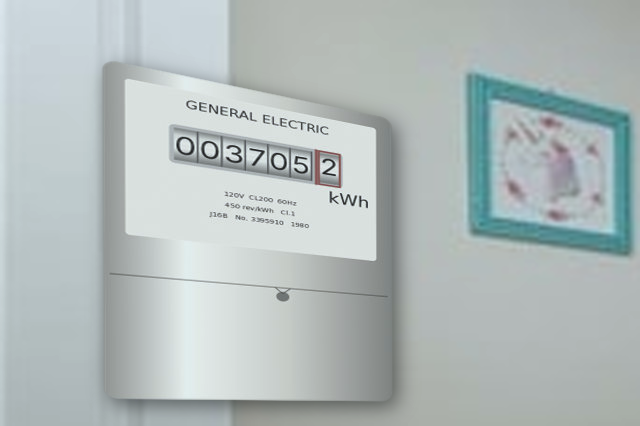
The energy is 3705.2 kWh
